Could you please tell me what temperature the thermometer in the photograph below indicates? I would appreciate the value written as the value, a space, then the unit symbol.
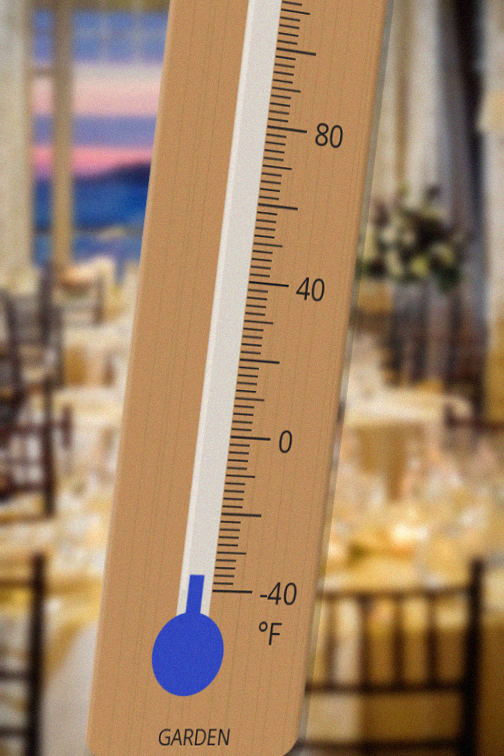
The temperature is -36 °F
